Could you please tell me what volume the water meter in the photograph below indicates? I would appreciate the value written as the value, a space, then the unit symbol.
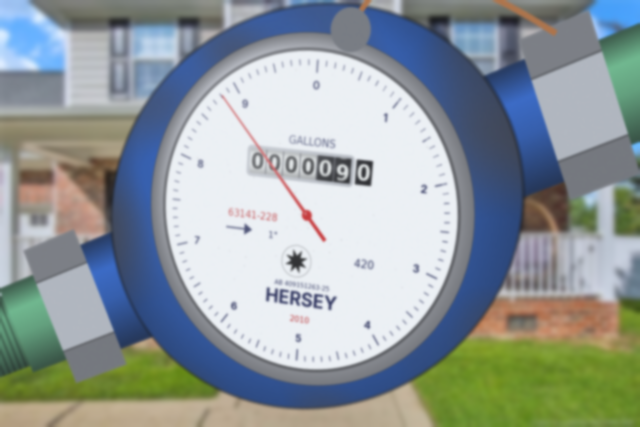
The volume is 88.8 gal
